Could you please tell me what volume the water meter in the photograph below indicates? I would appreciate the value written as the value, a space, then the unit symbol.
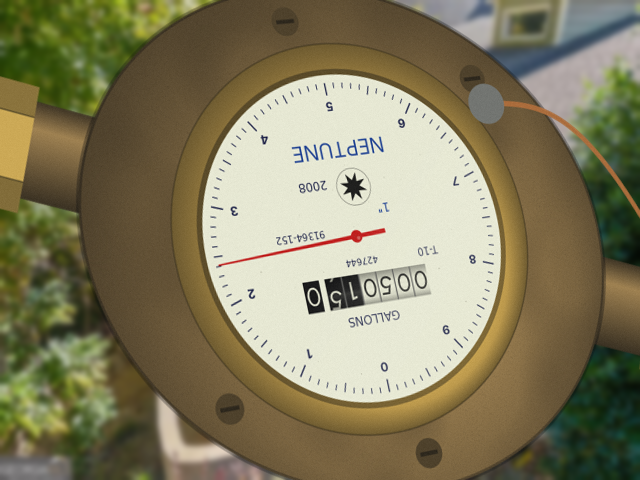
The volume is 50152.4 gal
